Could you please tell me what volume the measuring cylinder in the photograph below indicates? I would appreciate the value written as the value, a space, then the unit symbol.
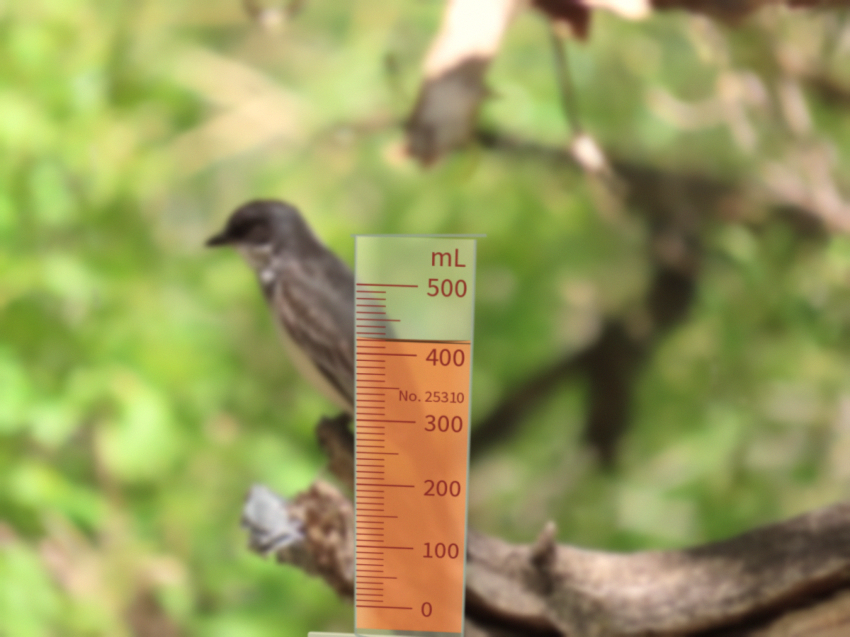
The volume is 420 mL
